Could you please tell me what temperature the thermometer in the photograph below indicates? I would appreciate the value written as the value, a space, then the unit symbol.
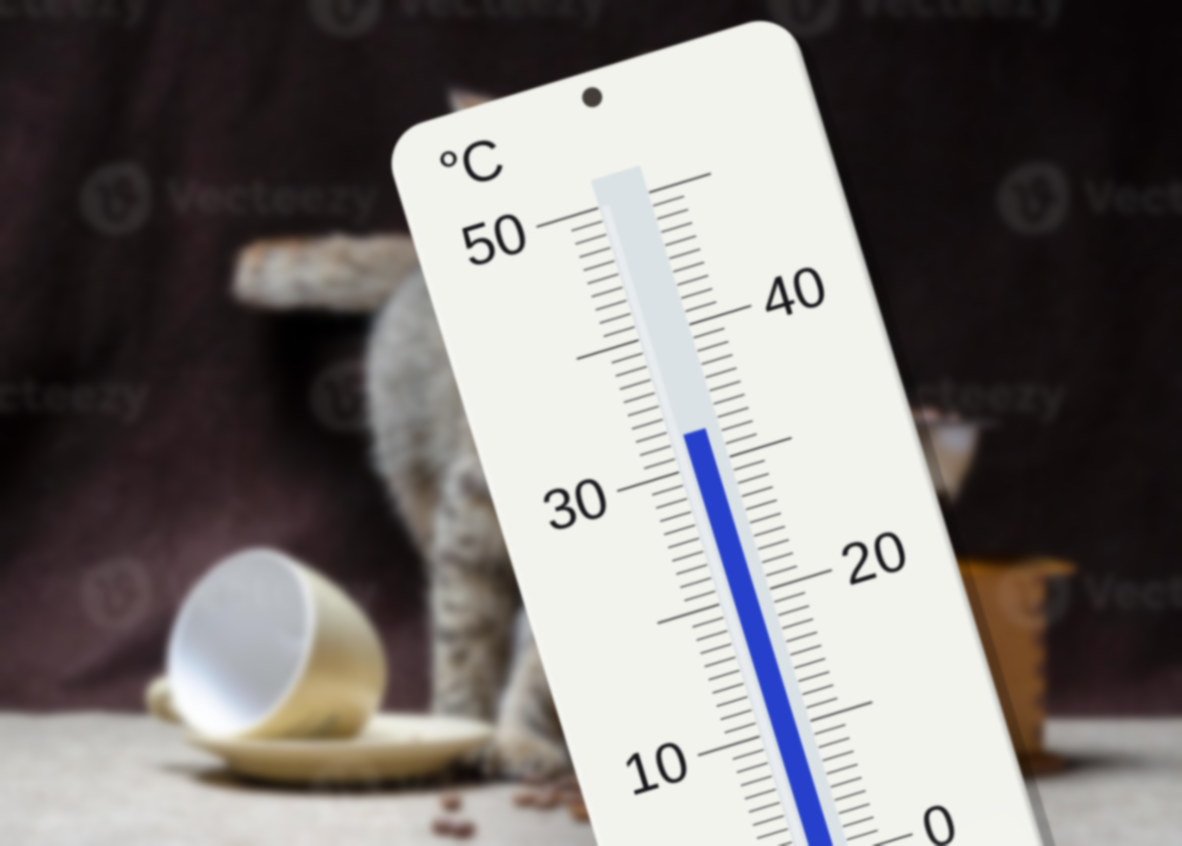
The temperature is 32.5 °C
